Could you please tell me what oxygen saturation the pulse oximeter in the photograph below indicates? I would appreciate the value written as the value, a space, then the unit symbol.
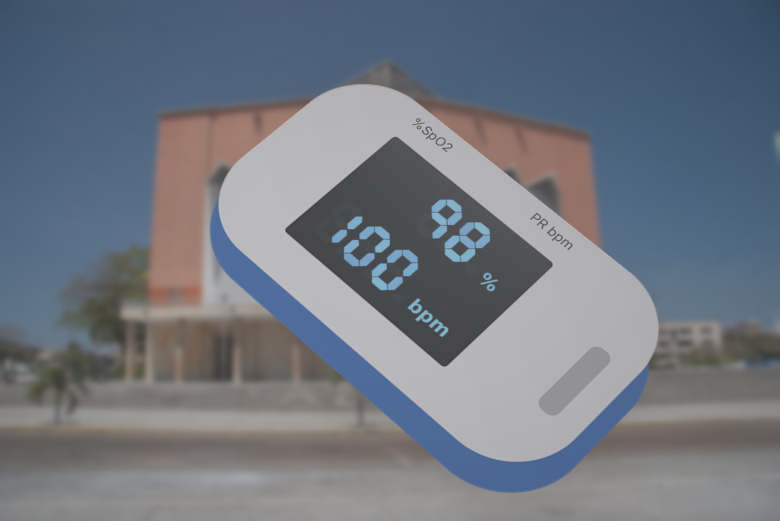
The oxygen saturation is 98 %
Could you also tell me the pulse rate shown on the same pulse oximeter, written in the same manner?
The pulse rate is 100 bpm
